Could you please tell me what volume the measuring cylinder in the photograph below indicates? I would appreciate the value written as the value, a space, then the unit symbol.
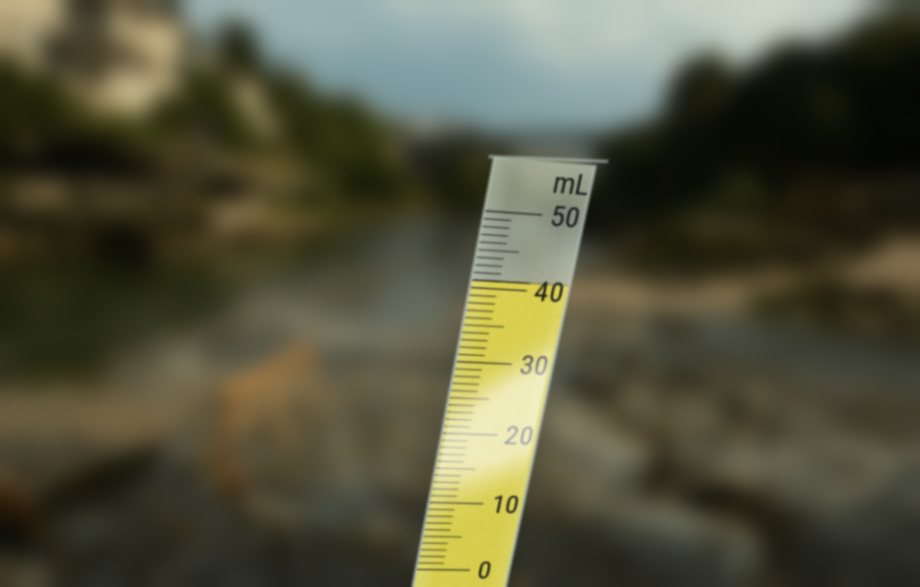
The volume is 41 mL
